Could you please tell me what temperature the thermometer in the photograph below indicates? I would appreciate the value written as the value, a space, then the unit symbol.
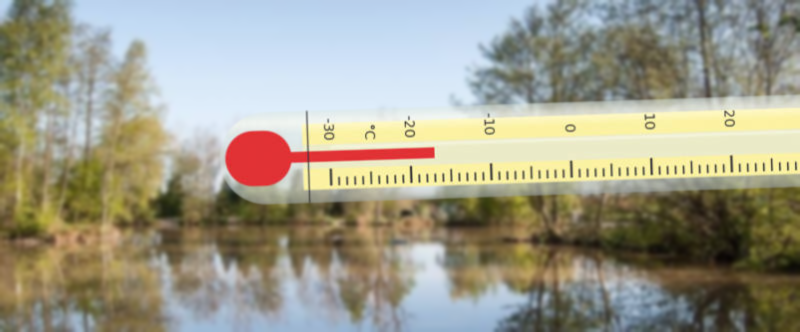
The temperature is -17 °C
